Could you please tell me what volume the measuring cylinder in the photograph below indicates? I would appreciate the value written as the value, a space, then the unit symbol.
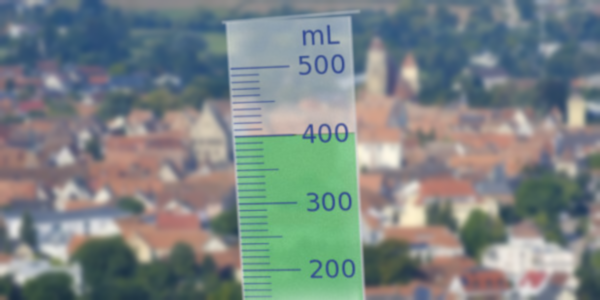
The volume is 400 mL
